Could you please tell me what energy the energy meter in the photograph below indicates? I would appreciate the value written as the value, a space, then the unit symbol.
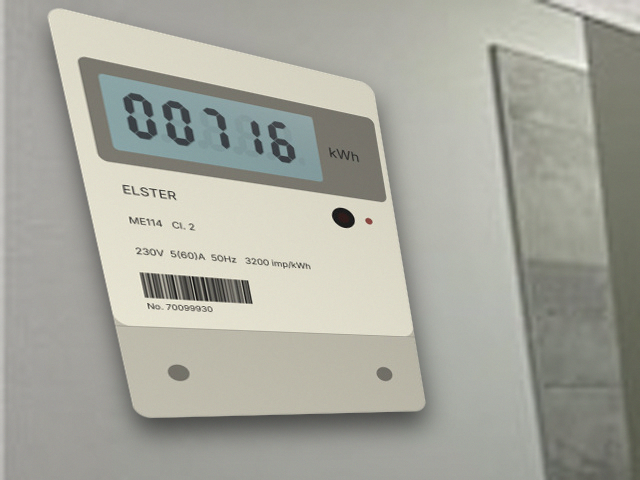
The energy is 716 kWh
